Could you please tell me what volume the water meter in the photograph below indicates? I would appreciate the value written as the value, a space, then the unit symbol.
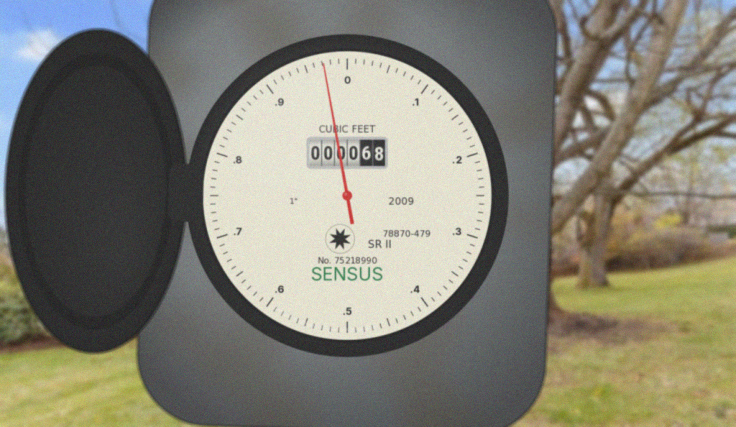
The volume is 67.97 ft³
